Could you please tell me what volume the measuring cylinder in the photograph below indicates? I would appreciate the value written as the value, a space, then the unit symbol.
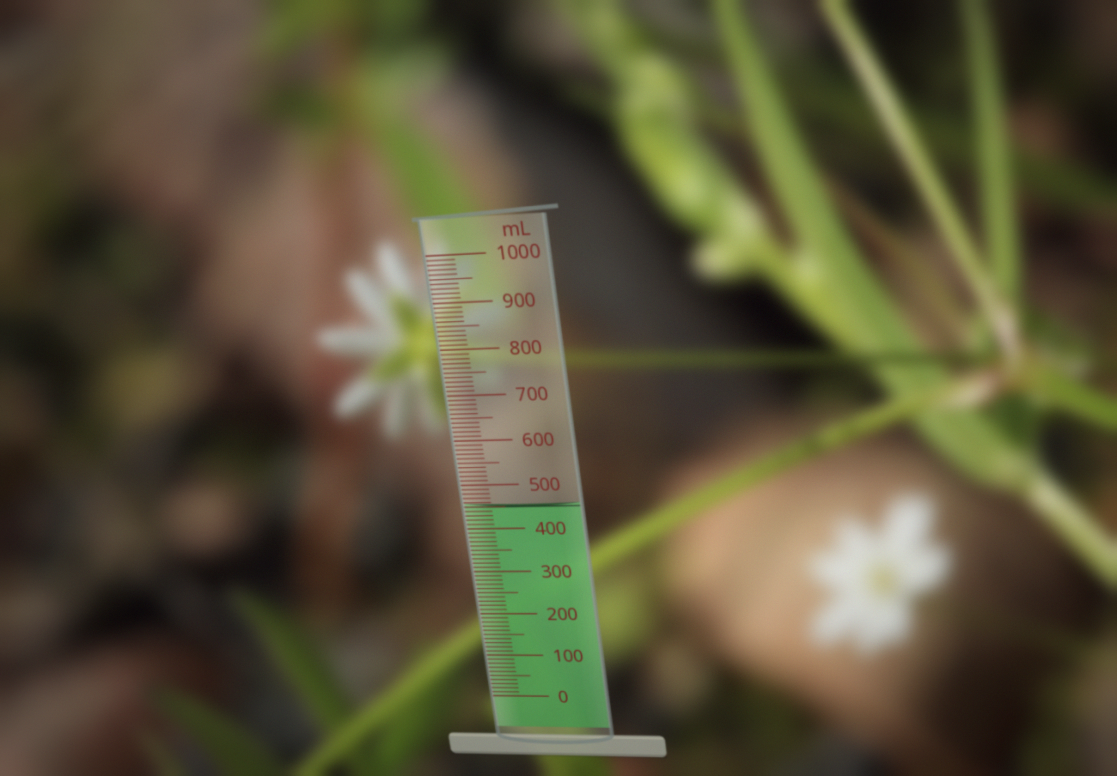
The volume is 450 mL
